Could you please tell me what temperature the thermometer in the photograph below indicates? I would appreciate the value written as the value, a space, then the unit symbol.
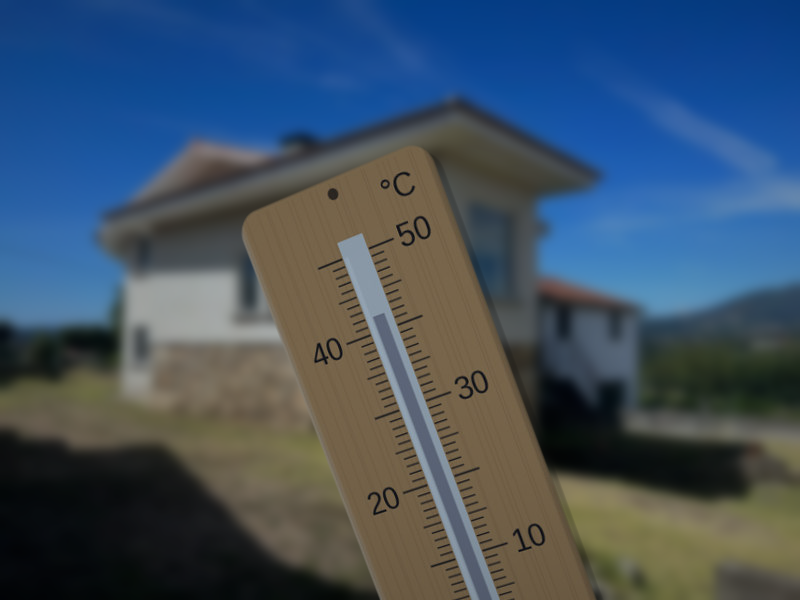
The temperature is 42 °C
